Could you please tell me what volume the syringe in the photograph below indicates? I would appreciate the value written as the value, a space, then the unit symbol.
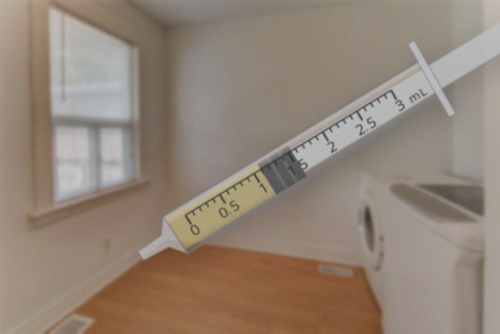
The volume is 1.1 mL
